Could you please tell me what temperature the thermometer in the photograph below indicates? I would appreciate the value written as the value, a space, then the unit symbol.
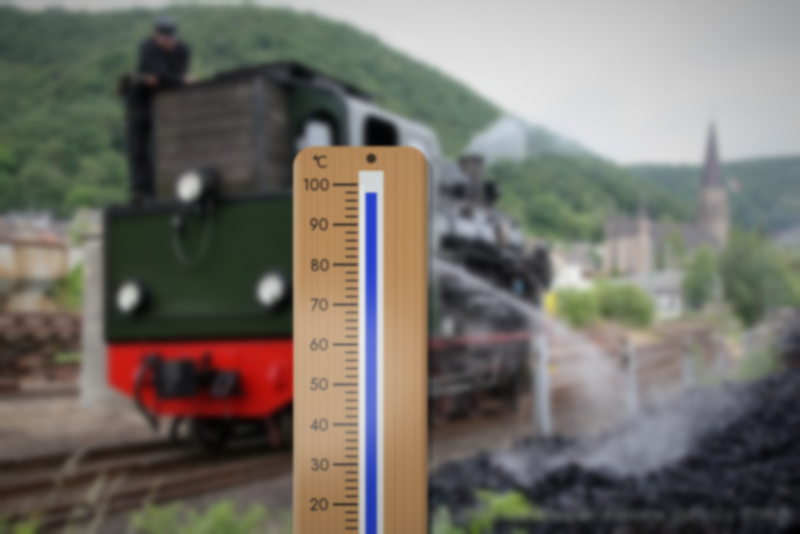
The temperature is 98 °C
